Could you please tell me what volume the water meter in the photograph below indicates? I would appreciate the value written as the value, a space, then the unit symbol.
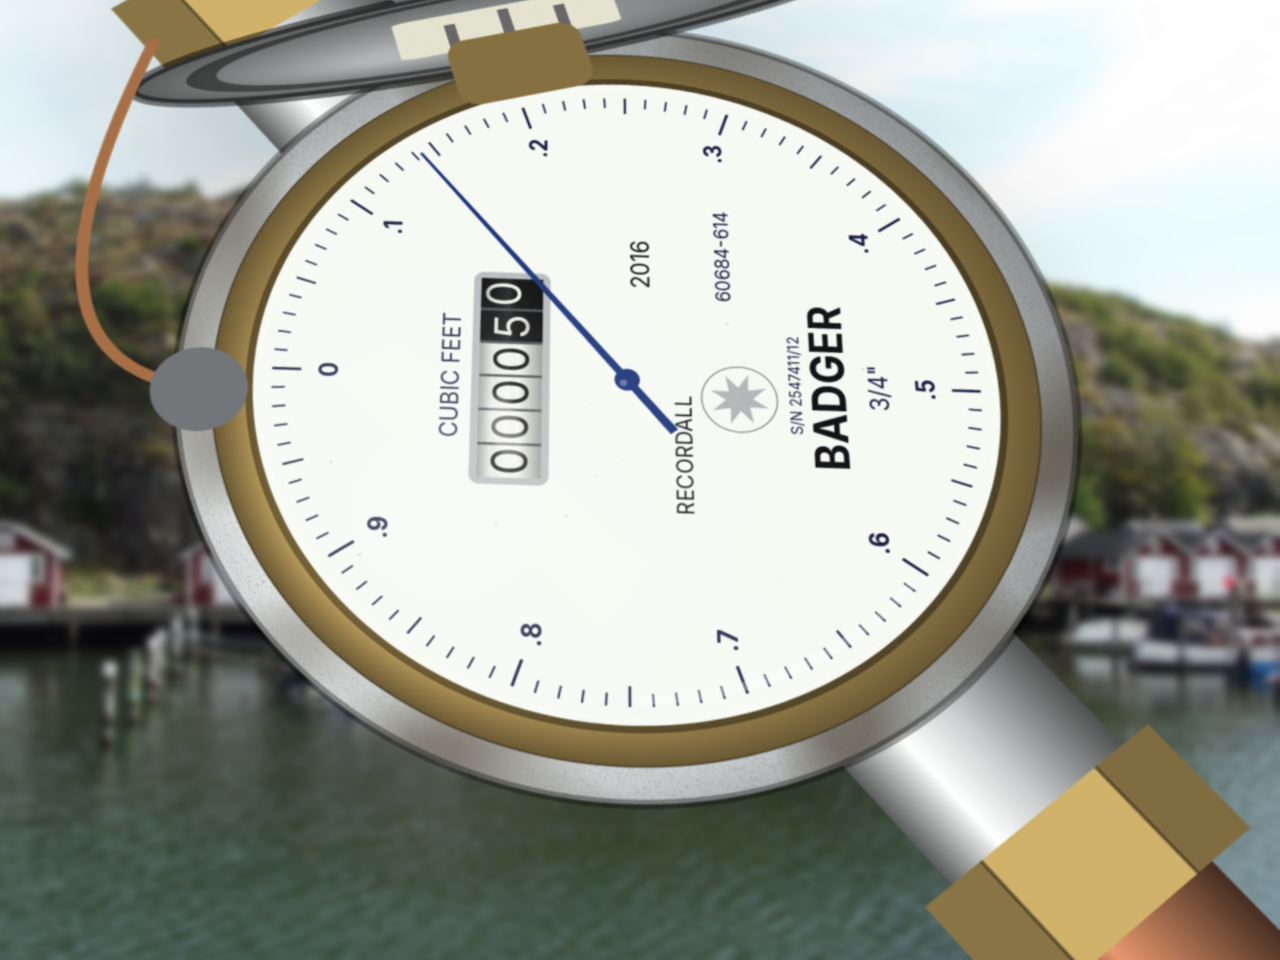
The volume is 50.14 ft³
